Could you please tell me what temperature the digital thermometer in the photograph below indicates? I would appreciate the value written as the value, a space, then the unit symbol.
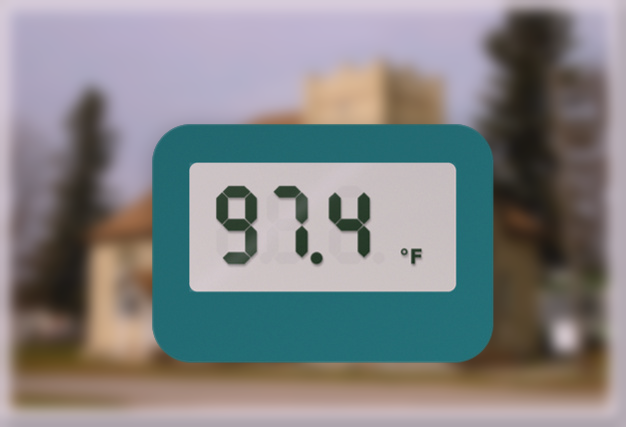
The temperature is 97.4 °F
